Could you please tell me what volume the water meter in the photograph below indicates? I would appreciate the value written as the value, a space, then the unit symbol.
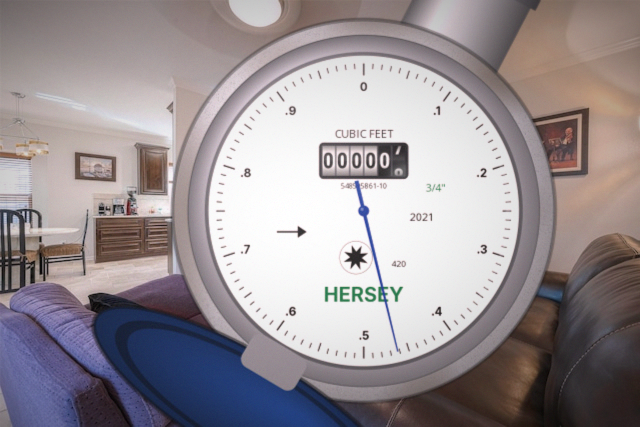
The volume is 7.46 ft³
